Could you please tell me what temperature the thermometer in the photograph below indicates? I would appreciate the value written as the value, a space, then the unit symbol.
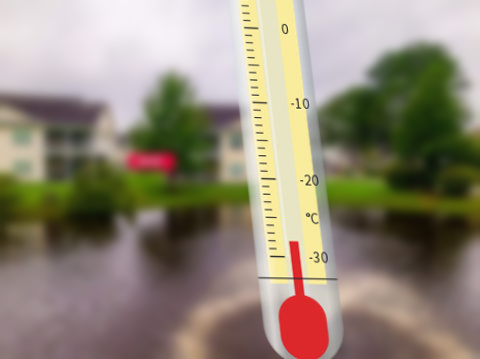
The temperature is -28 °C
